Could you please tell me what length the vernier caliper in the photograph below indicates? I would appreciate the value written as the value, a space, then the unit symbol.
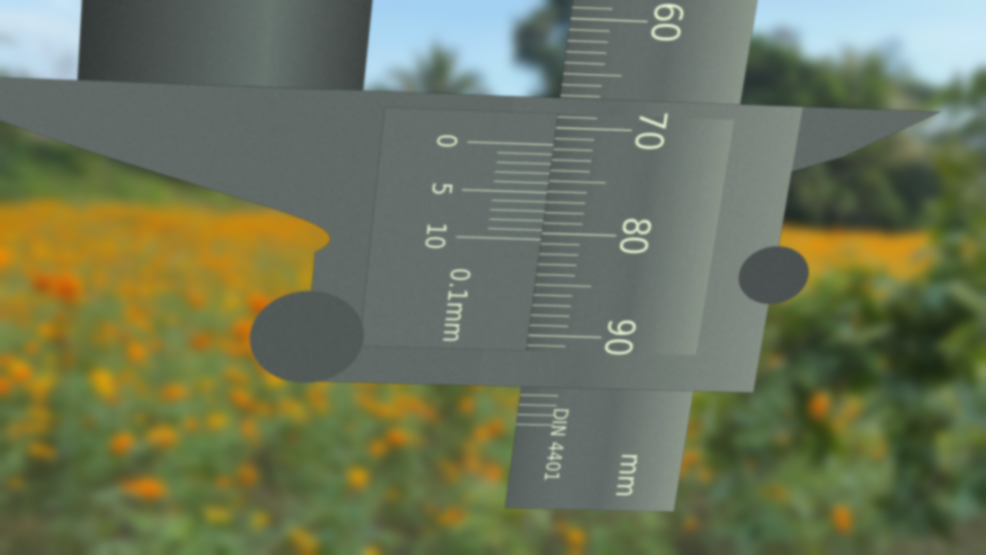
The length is 71.6 mm
